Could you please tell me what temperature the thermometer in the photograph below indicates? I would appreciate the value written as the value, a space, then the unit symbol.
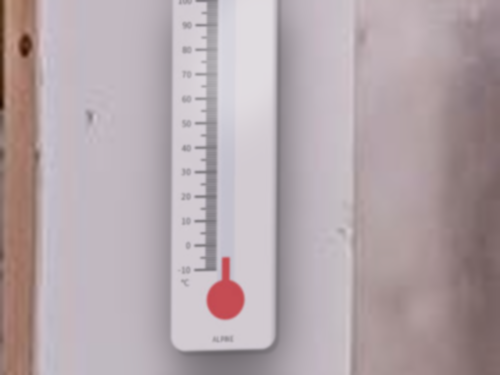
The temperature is -5 °C
